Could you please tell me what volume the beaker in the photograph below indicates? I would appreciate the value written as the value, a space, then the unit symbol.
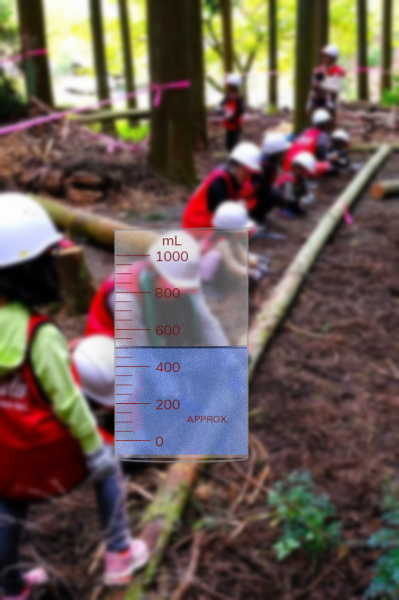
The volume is 500 mL
